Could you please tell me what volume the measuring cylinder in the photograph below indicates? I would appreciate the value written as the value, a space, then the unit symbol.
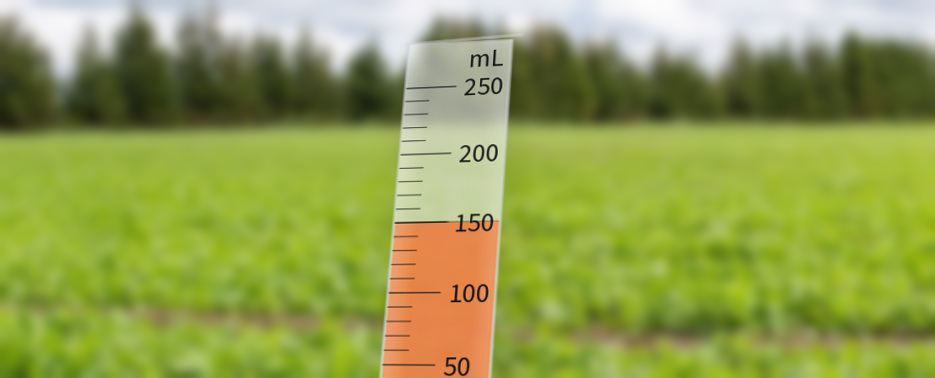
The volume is 150 mL
